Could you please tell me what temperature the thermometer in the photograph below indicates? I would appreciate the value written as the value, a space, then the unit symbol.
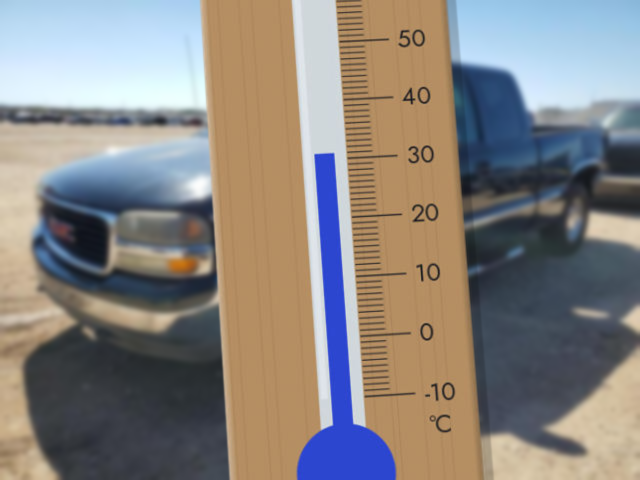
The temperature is 31 °C
